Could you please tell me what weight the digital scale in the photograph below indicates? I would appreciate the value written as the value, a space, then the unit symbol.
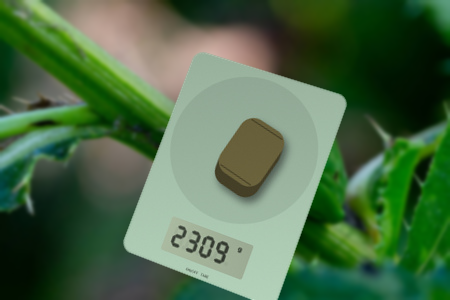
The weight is 2309 g
